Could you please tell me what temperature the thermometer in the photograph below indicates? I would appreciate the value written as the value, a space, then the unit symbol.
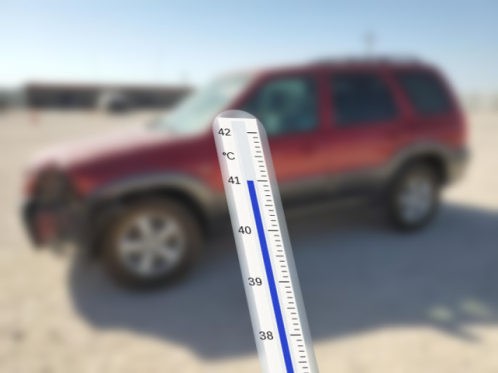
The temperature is 41 °C
